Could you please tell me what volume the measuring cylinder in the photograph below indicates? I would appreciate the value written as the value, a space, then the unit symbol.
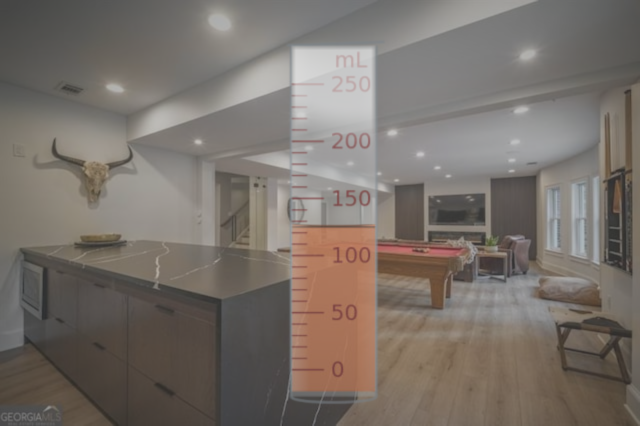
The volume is 125 mL
